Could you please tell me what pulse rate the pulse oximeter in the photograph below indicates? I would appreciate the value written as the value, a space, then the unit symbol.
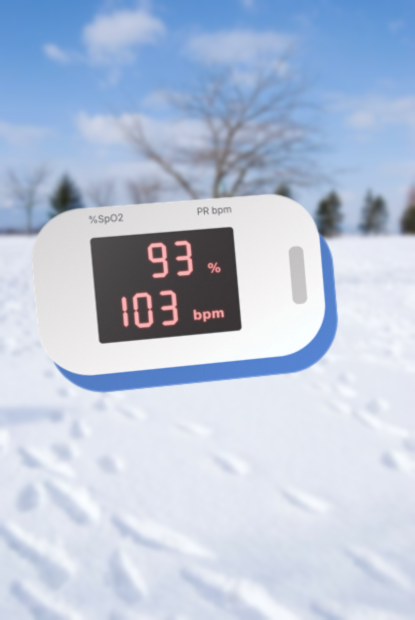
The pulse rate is 103 bpm
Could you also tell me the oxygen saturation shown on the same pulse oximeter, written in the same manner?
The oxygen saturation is 93 %
